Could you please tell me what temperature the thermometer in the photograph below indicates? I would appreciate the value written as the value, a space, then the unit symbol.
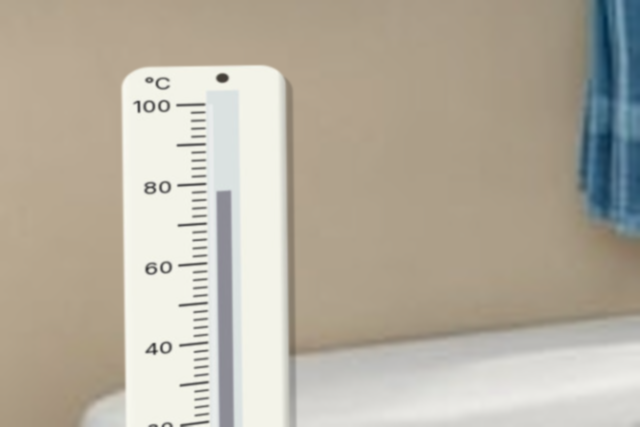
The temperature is 78 °C
